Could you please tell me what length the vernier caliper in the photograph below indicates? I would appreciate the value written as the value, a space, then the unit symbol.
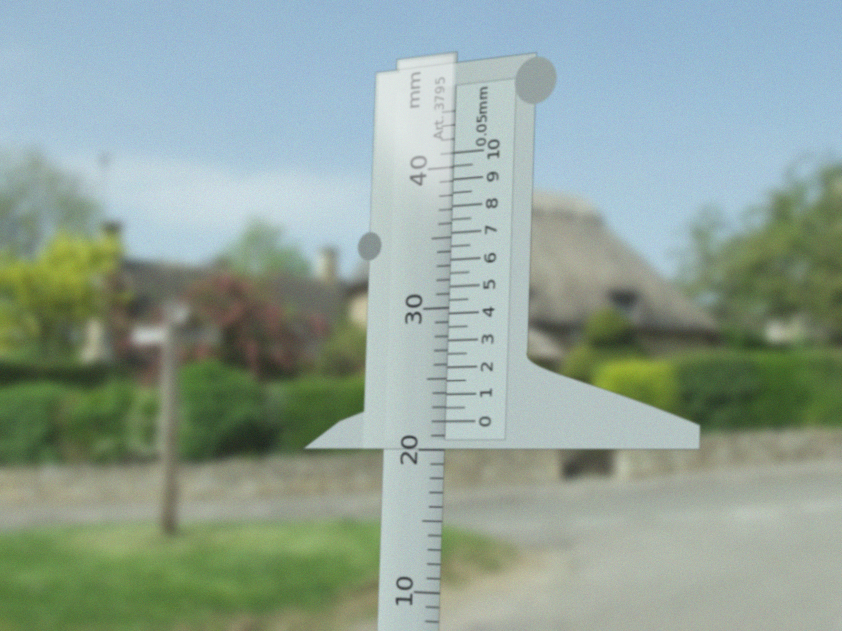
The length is 22.0 mm
